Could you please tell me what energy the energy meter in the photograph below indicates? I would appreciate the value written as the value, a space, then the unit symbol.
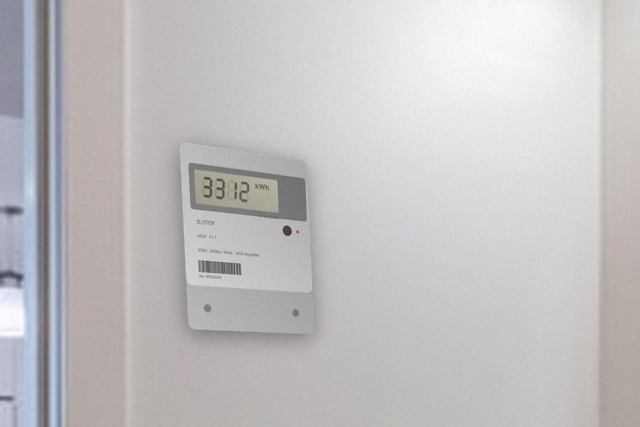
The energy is 3312 kWh
